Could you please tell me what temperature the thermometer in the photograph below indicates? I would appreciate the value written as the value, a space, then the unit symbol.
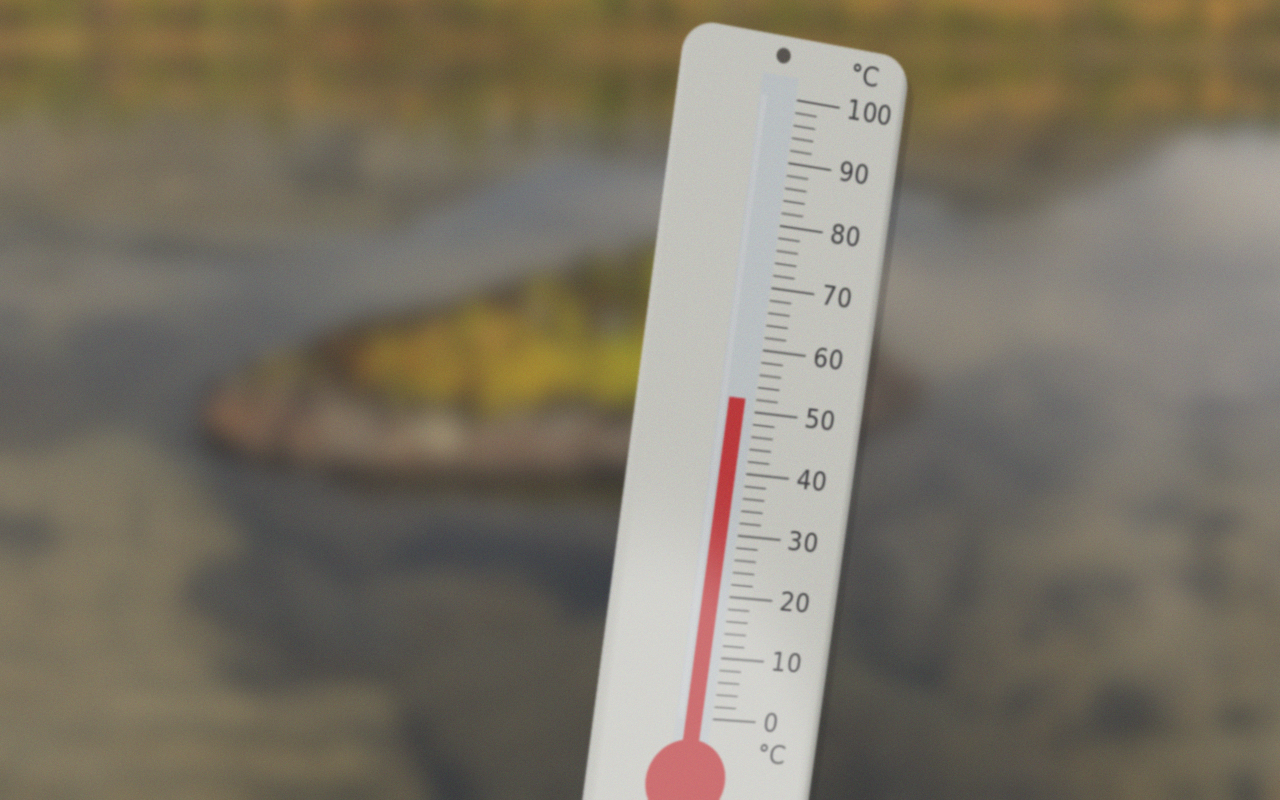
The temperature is 52 °C
